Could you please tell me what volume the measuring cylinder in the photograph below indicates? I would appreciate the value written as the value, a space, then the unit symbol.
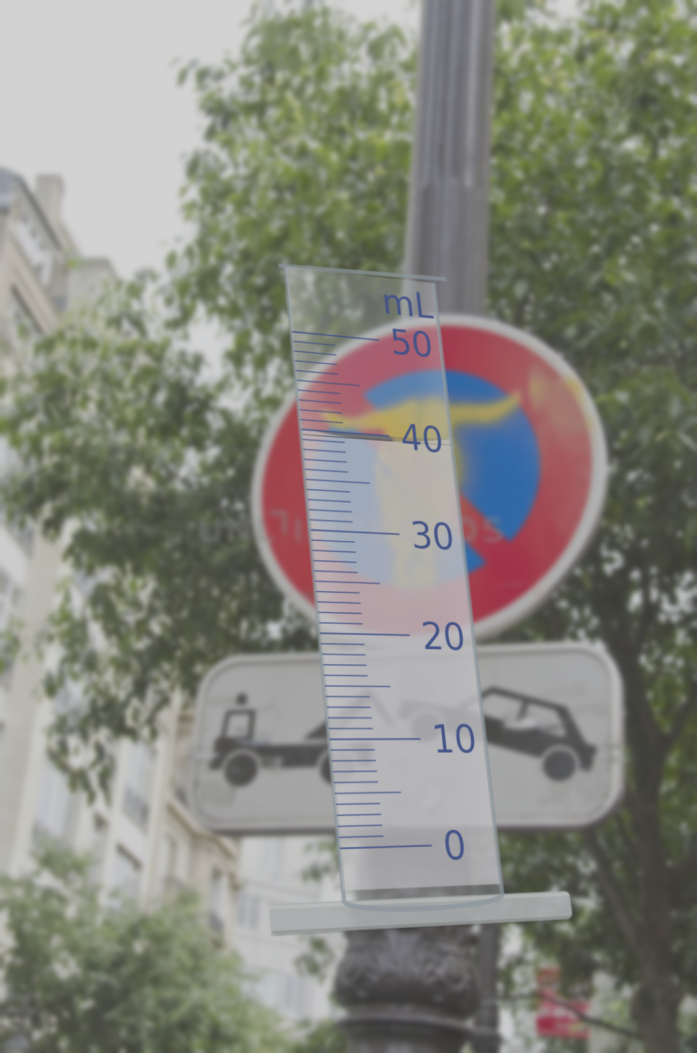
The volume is 39.5 mL
